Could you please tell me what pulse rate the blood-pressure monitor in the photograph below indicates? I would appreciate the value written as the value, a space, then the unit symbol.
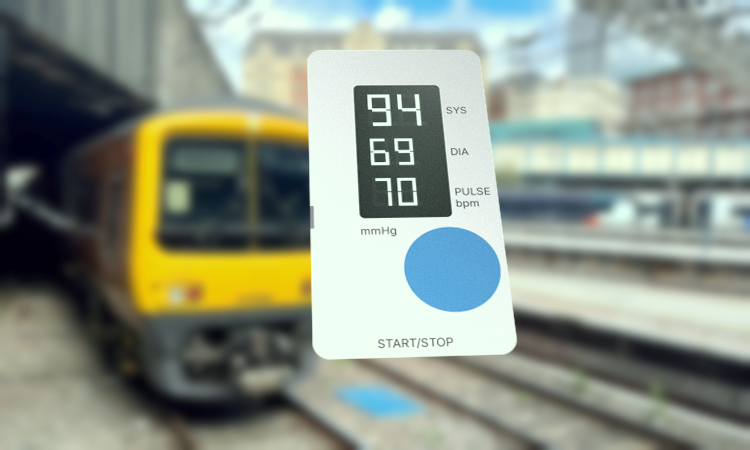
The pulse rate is 70 bpm
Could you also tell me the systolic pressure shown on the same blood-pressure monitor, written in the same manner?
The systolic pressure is 94 mmHg
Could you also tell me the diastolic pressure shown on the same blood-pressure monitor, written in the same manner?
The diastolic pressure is 69 mmHg
